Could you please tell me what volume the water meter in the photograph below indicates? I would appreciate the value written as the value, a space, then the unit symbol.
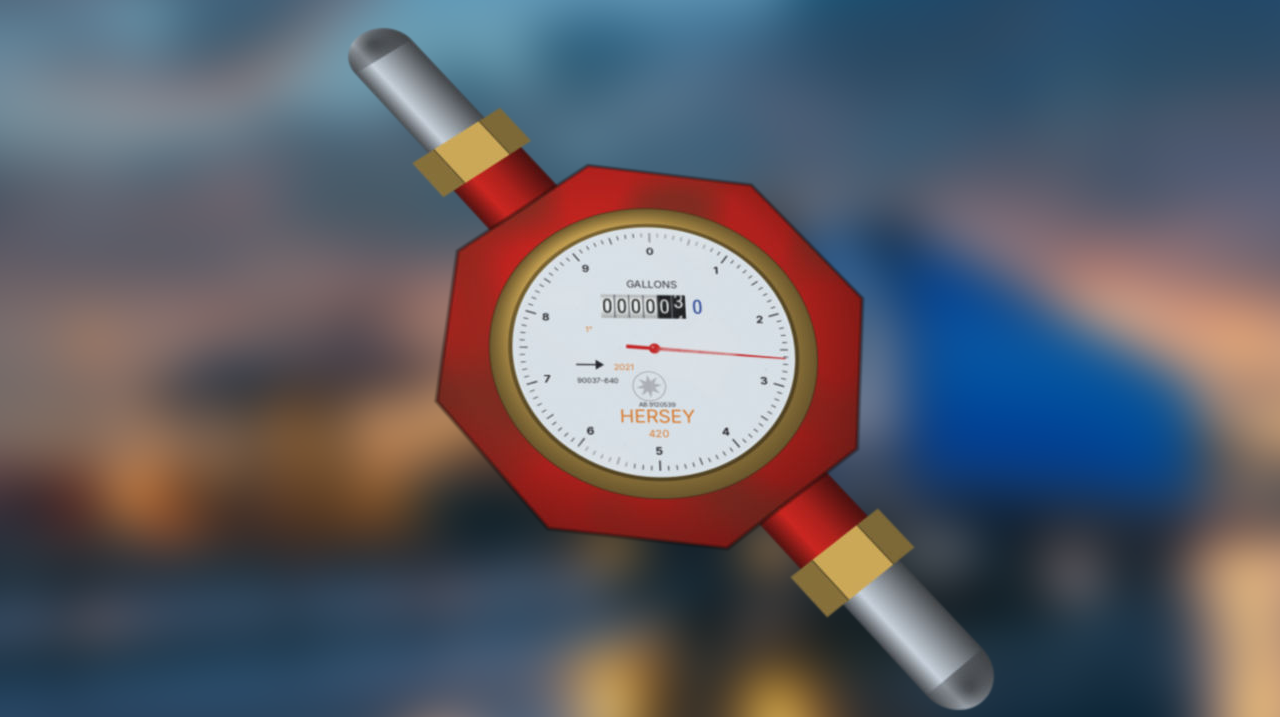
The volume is 32.6 gal
